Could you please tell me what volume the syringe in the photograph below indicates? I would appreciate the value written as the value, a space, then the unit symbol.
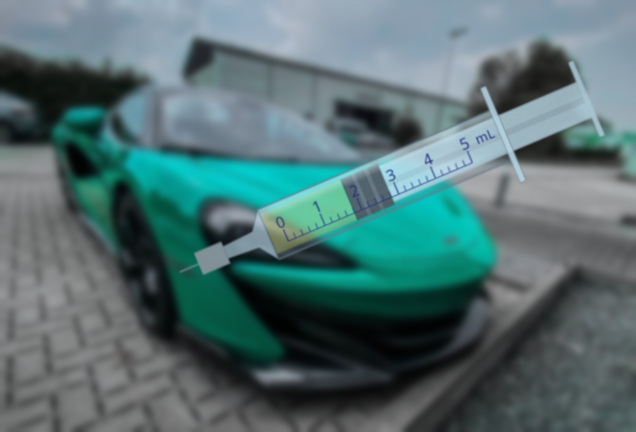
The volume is 1.8 mL
